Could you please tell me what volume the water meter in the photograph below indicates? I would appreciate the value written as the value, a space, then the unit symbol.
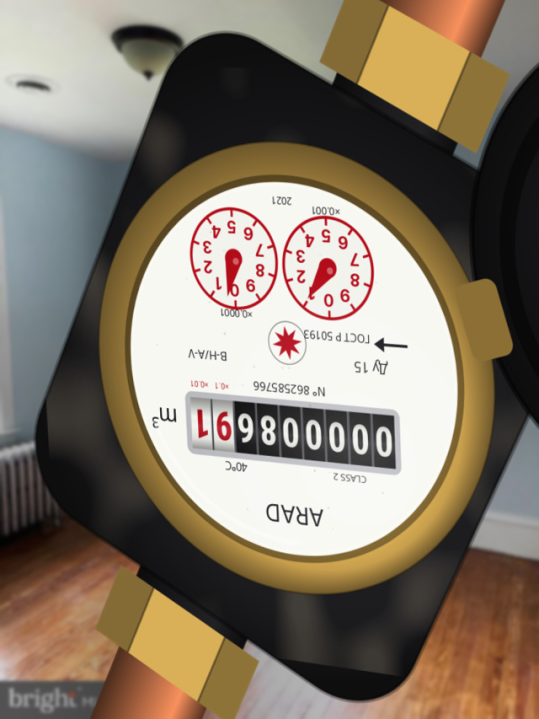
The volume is 86.9110 m³
